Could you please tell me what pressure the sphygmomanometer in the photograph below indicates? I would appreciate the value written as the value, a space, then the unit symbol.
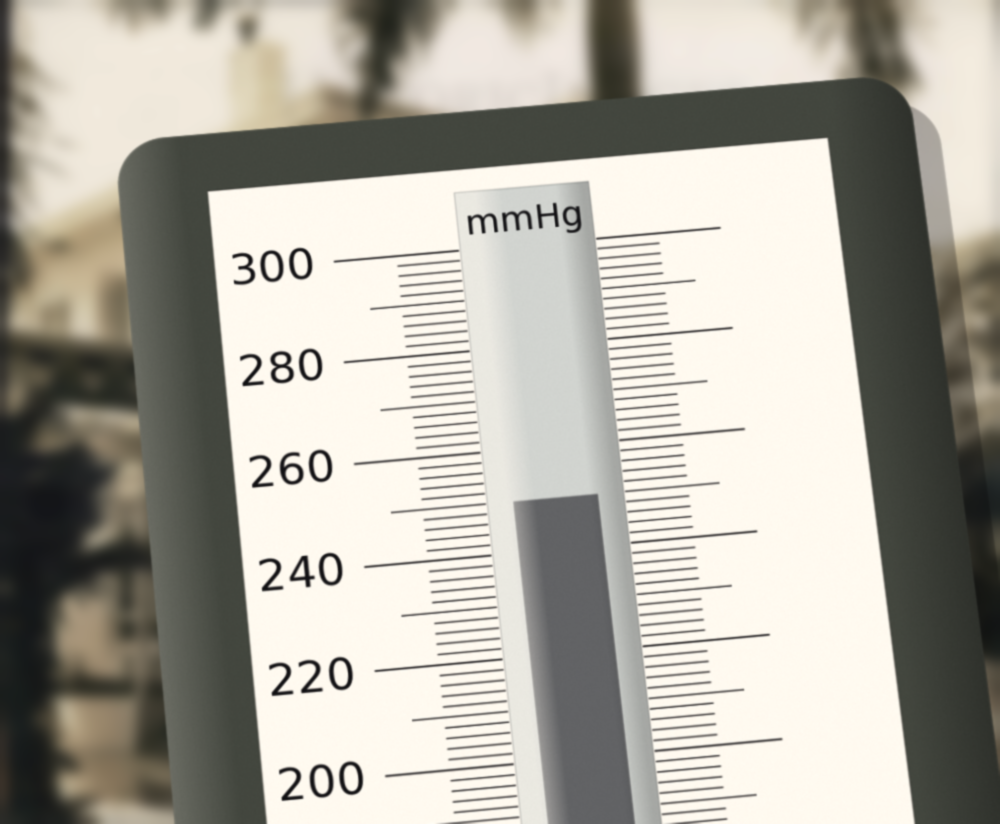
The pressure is 250 mmHg
